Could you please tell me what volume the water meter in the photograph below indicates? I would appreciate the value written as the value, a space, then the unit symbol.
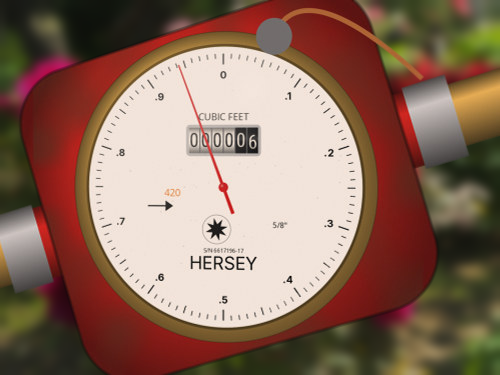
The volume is 5.94 ft³
